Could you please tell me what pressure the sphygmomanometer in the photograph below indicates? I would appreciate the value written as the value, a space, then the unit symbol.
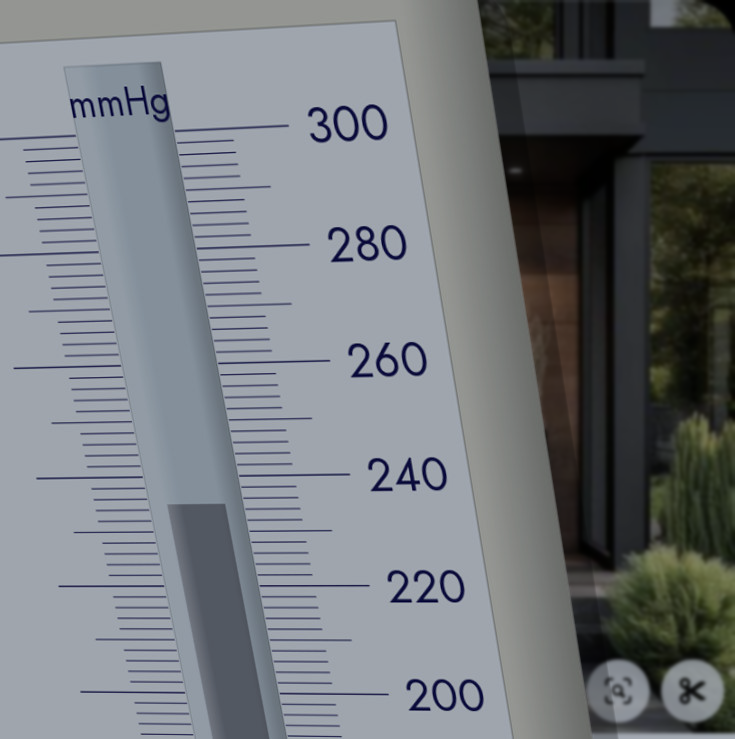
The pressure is 235 mmHg
